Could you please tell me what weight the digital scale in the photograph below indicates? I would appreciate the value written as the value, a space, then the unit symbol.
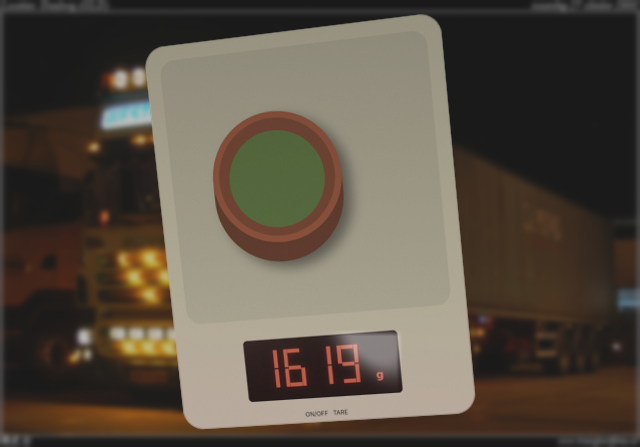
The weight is 1619 g
